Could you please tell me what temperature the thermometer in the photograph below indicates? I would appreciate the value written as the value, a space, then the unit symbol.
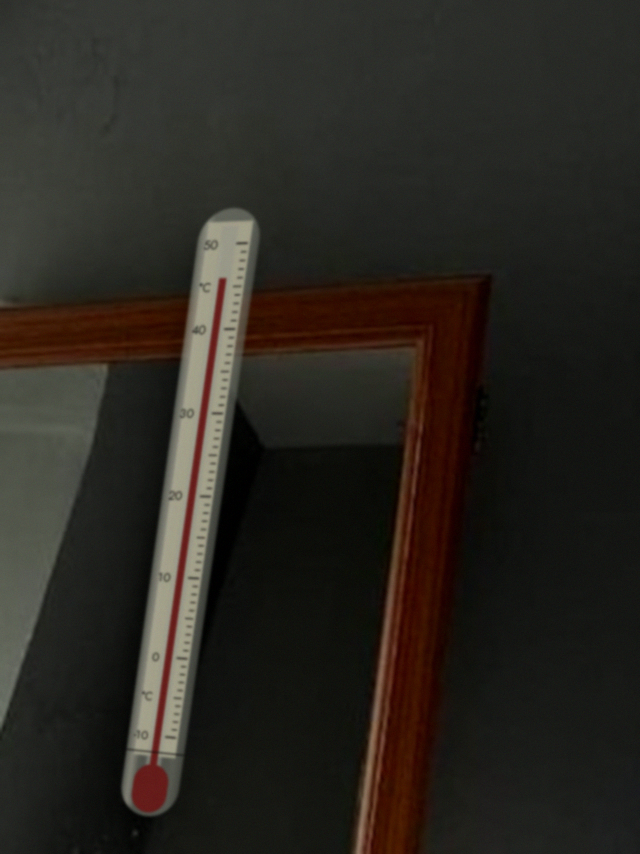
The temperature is 46 °C
